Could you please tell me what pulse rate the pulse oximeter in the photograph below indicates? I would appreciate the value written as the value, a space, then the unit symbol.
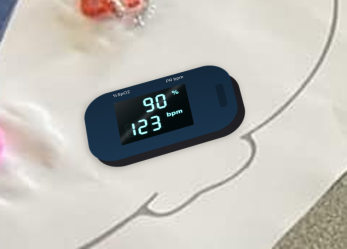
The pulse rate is 123 bpm
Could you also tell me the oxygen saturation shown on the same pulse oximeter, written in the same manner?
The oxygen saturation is 90 %
